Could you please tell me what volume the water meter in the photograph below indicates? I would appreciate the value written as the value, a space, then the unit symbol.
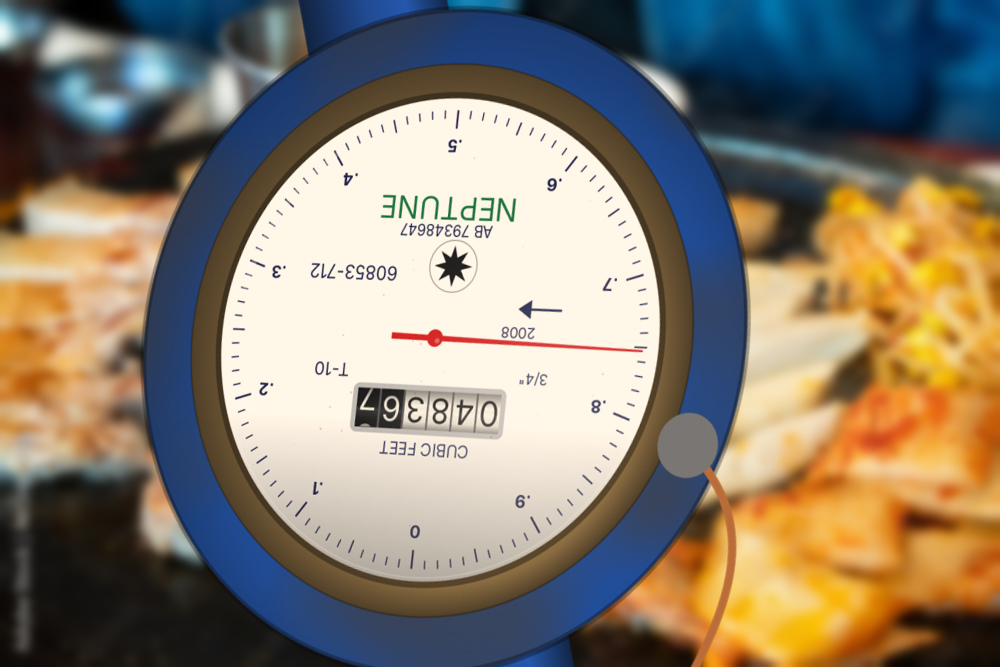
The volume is 48366.75 ft³
